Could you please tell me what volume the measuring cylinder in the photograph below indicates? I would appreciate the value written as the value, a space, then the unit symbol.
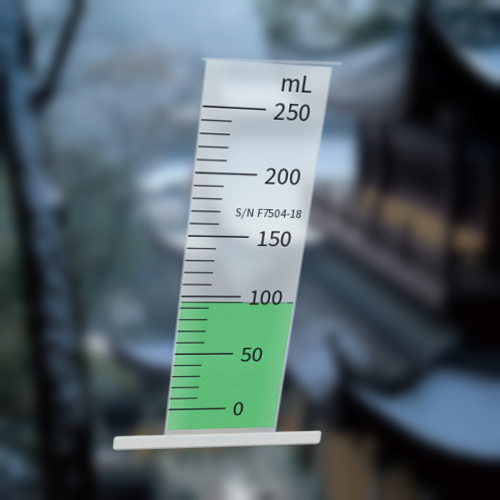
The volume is 95 mL
